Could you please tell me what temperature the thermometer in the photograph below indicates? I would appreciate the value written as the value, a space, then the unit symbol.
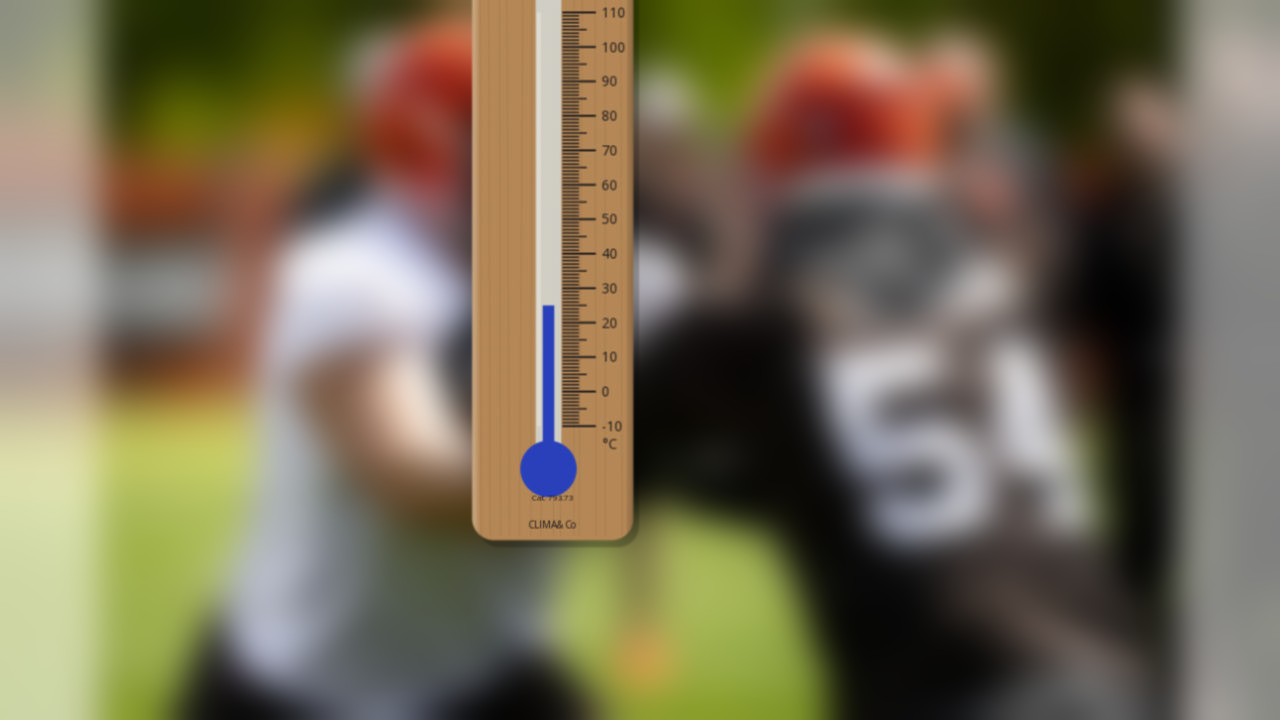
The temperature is 25 °C
